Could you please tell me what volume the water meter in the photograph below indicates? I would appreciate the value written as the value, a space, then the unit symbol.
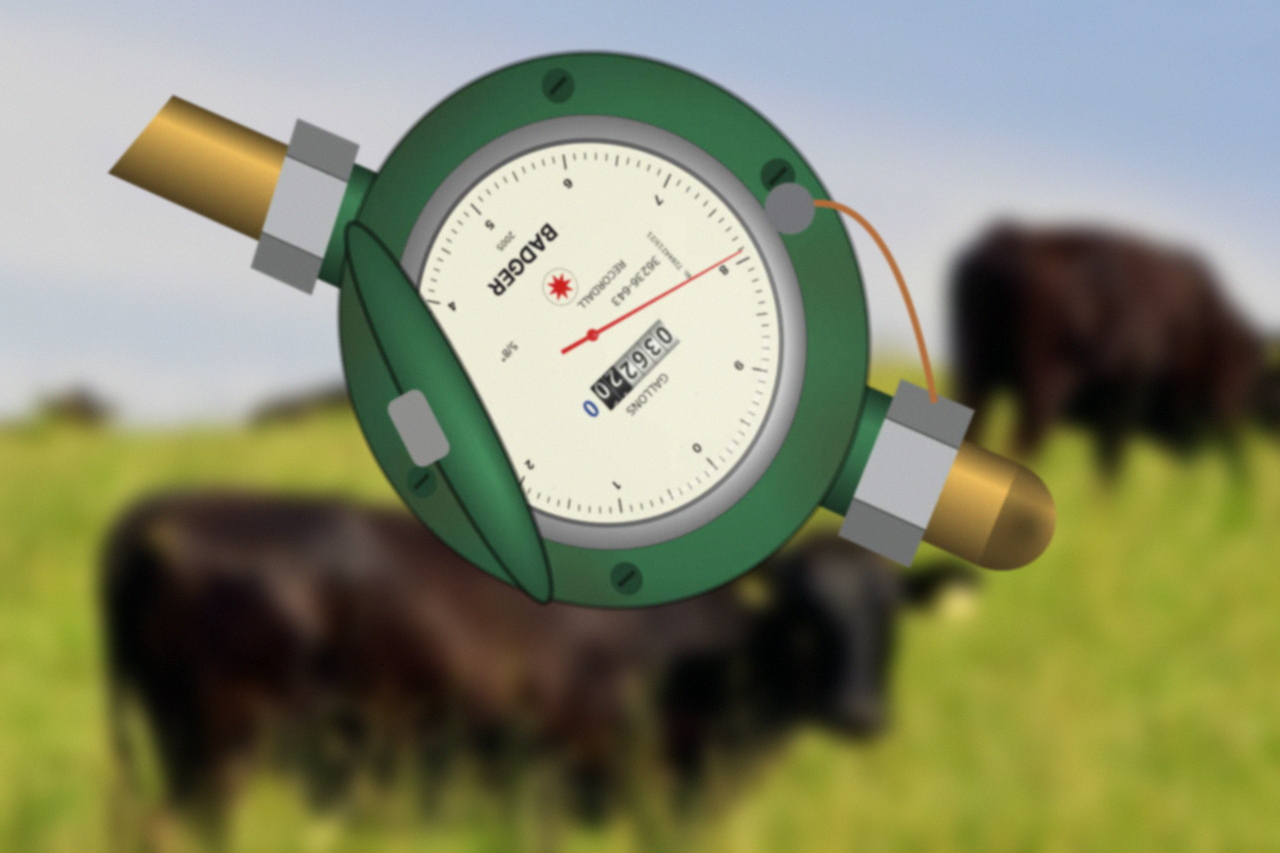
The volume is 362197.9 gal
